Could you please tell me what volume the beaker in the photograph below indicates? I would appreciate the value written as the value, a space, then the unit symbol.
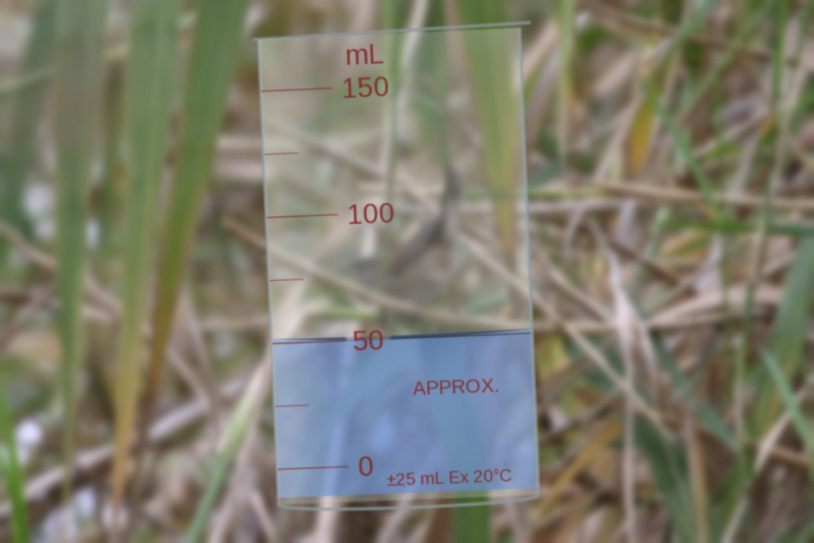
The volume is 50 mL
